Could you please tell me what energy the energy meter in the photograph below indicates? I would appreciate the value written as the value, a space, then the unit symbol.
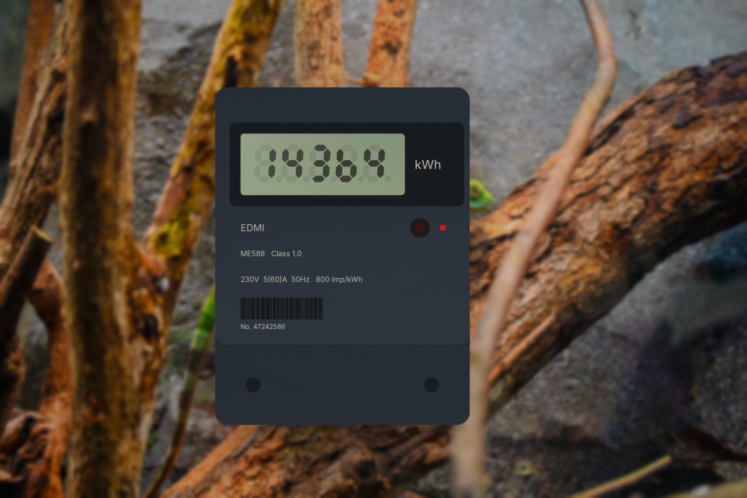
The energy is 14364 kWh
